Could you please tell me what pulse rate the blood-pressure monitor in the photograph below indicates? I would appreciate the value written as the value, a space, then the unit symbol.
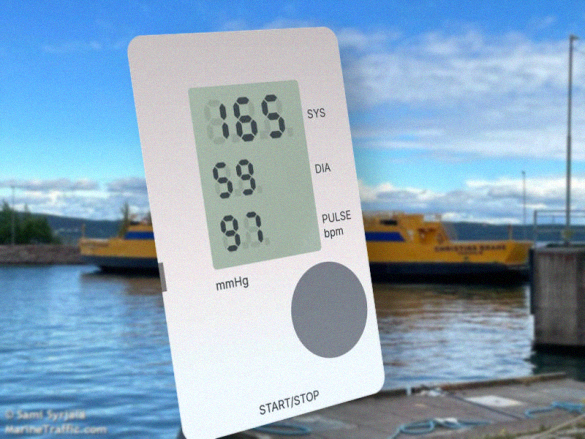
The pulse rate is 97 bpm
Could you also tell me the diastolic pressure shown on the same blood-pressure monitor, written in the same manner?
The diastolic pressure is 59 mmHg
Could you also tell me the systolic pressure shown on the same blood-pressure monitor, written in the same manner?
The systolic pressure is 165 mmHg
